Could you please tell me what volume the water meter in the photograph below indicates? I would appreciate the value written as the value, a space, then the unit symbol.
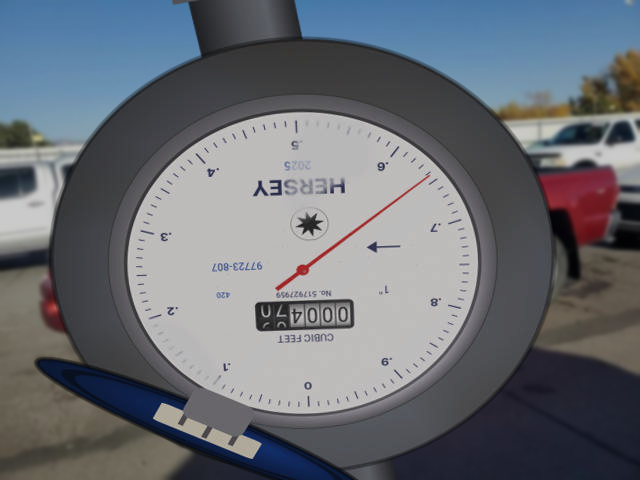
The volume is 469.64 ft³
